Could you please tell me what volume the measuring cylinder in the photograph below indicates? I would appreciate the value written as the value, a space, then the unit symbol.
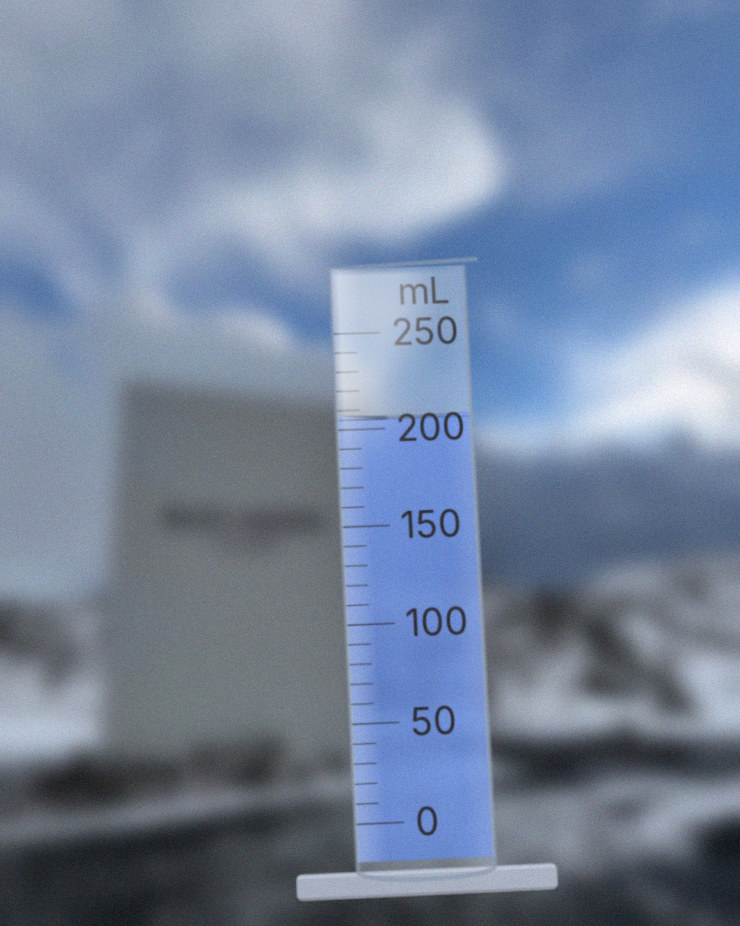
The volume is 205 mL
